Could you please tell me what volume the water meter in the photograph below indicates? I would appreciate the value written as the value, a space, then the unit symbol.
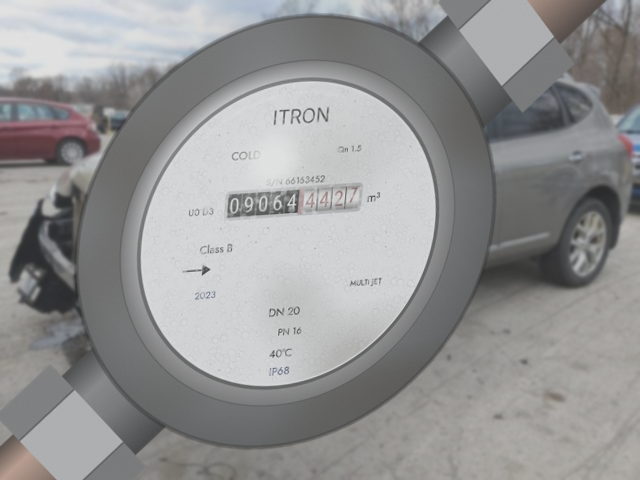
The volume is 9064.4427 m³
